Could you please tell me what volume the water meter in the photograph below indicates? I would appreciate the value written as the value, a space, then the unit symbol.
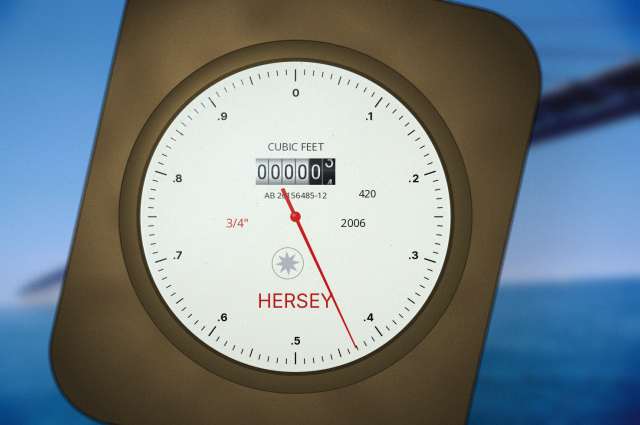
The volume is 3.43 ft³
